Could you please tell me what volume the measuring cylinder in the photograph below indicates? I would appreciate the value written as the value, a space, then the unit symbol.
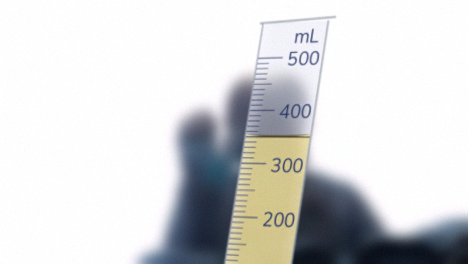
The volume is 350 mL
